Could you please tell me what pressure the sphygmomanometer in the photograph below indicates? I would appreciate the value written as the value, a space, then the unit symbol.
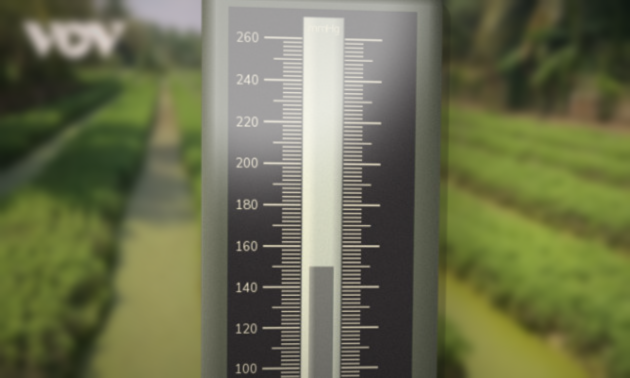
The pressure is 150 mmHg
